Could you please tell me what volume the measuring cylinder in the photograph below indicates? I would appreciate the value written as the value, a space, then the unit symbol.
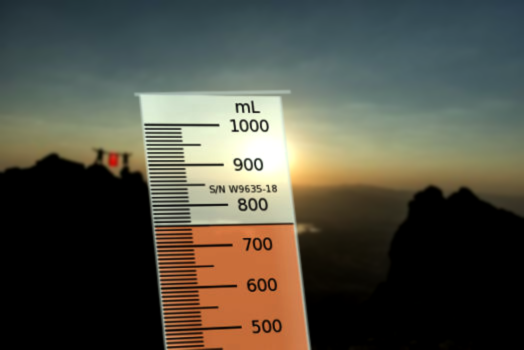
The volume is 750 mL
